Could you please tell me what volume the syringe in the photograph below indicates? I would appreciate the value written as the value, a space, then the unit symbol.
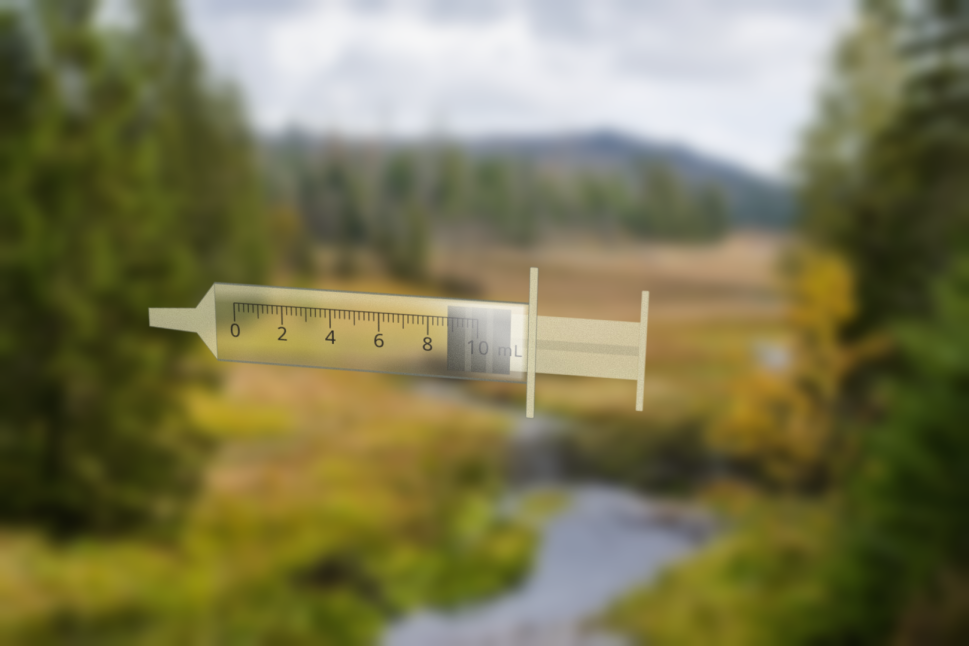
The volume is 8.8 mL
